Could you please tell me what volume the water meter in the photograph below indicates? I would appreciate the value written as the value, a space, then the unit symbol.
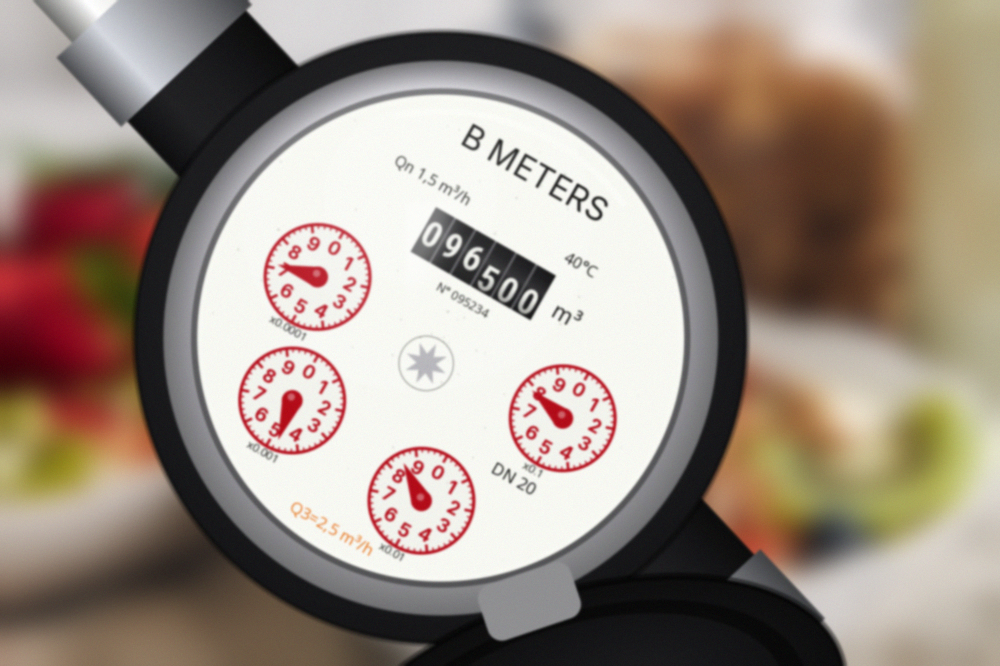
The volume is 96499.7847 m³
